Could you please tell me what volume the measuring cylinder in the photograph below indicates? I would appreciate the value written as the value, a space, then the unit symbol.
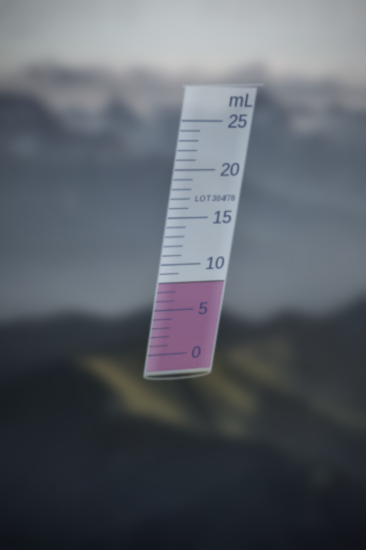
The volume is 8 mL
